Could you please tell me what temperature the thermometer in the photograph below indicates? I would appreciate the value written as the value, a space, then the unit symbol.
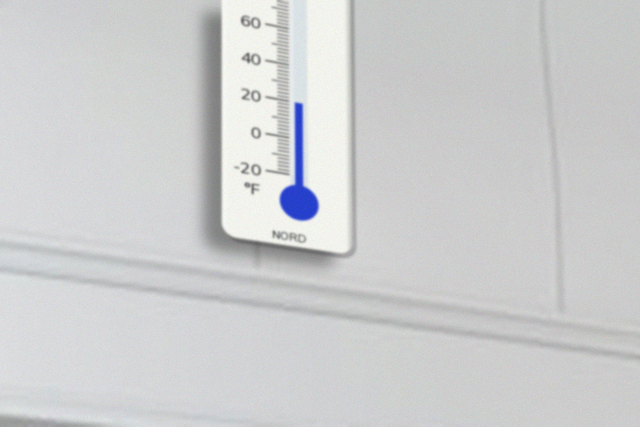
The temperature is 20 °F
